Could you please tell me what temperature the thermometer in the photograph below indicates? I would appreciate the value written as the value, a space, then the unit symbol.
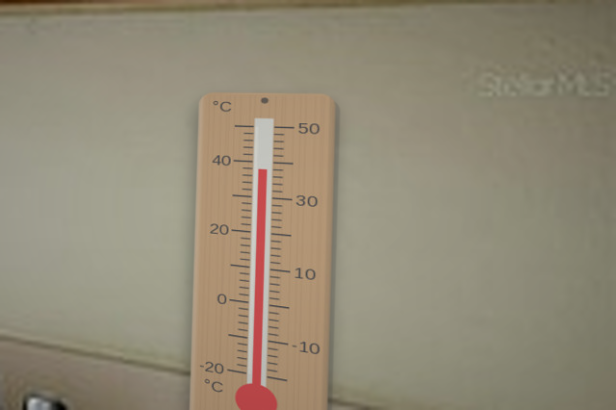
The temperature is 38 °C
